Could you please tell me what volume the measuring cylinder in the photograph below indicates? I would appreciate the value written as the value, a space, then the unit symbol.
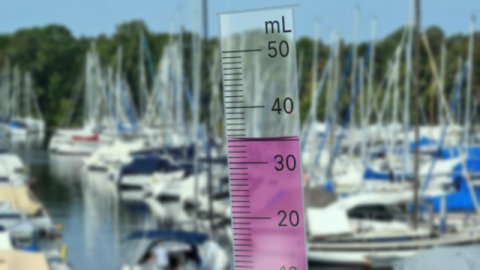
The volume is 34 mL
